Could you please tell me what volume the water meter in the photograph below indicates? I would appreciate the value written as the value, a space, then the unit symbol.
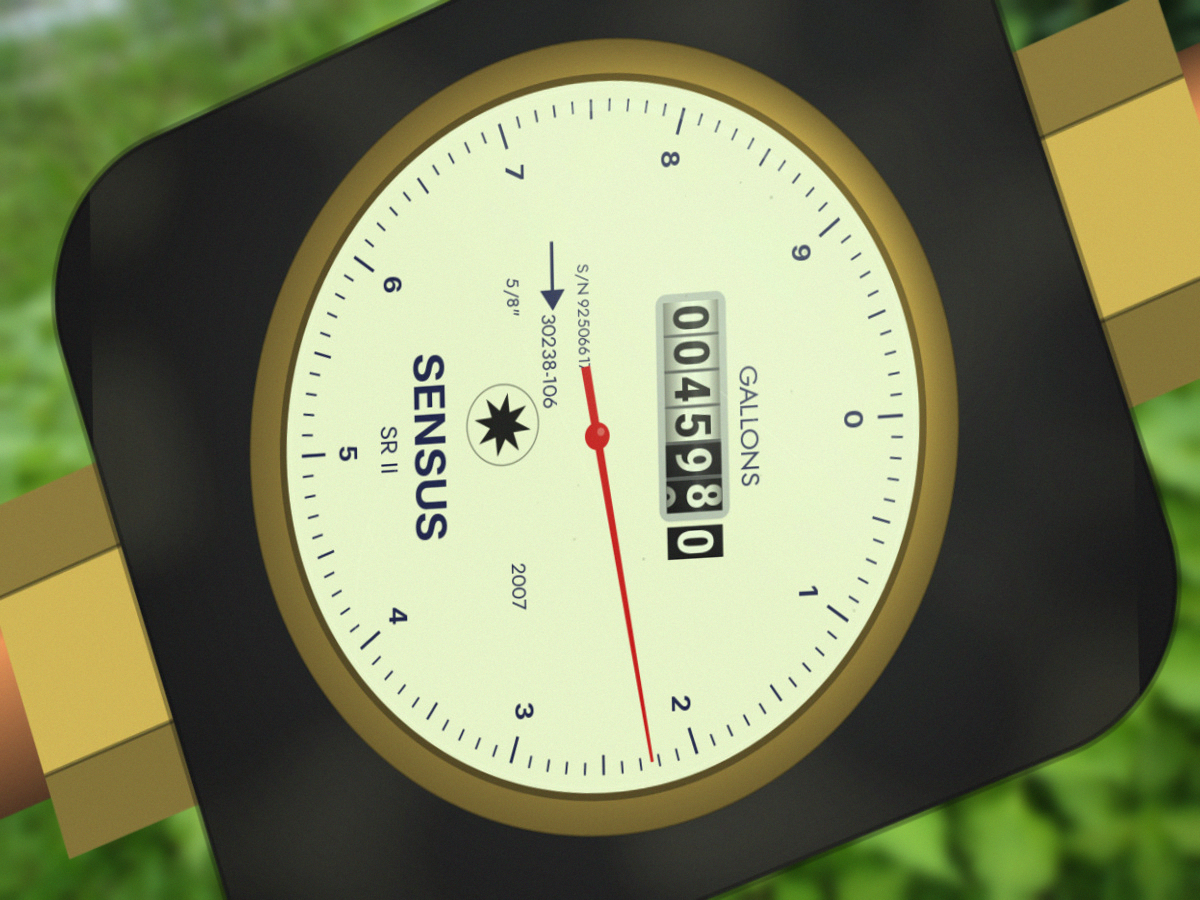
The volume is 45982.2 gal
